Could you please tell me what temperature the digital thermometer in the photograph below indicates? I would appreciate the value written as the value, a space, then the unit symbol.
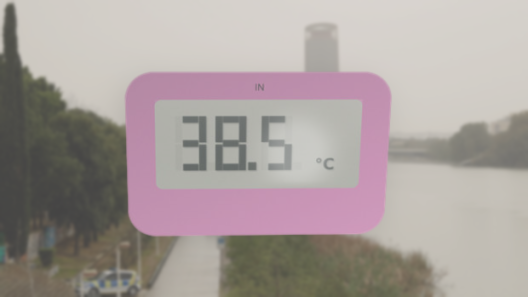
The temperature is 38.5 °C
